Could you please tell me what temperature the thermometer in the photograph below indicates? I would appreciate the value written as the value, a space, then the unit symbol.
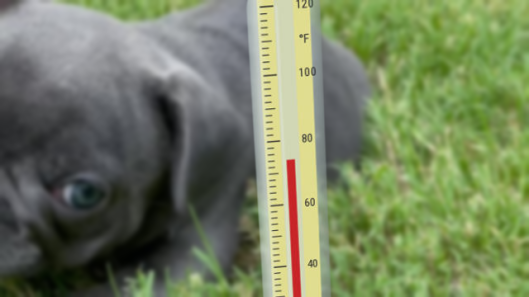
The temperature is 74 °F
